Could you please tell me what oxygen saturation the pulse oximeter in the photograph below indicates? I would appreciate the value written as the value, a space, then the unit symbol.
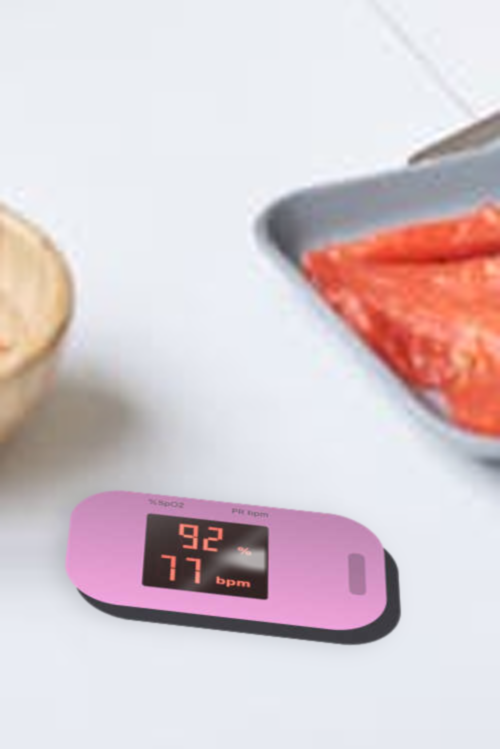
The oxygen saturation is 92 %
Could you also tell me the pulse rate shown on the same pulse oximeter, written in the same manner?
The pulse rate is 77 bpm
